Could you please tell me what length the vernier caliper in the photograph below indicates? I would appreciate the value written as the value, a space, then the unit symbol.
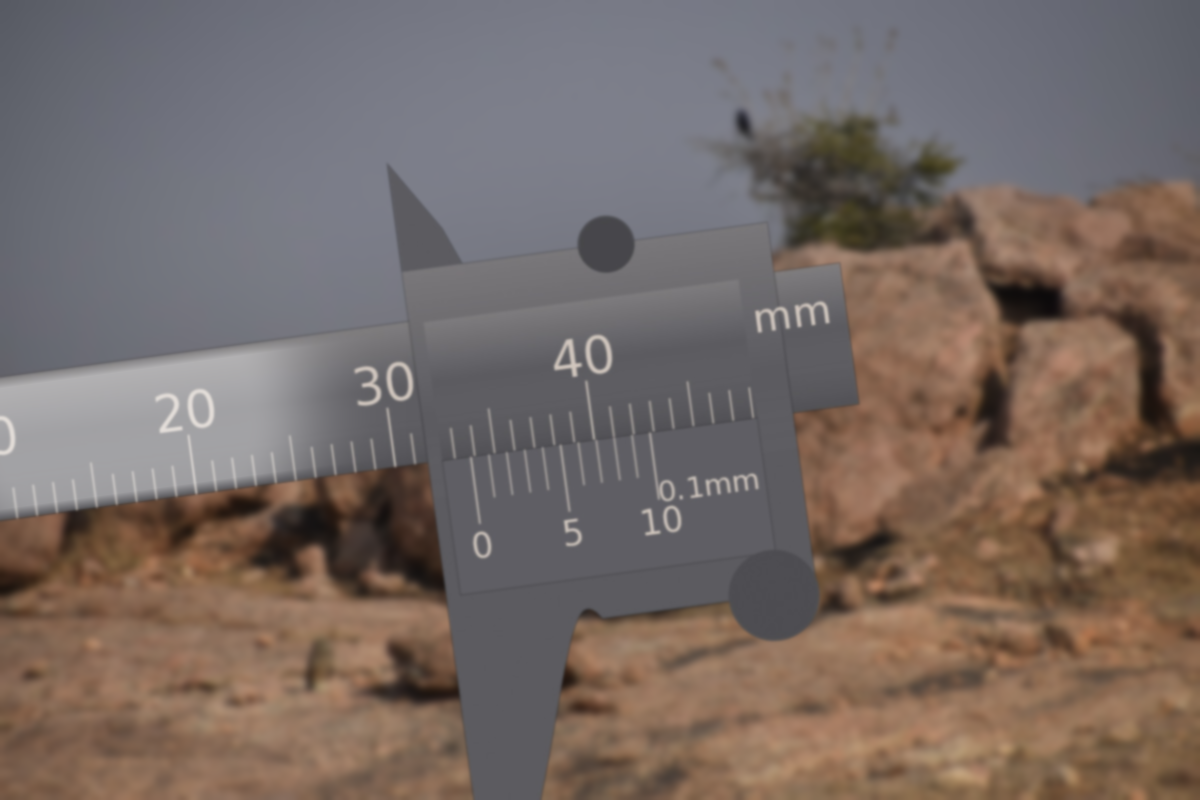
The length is 33.8 mm
